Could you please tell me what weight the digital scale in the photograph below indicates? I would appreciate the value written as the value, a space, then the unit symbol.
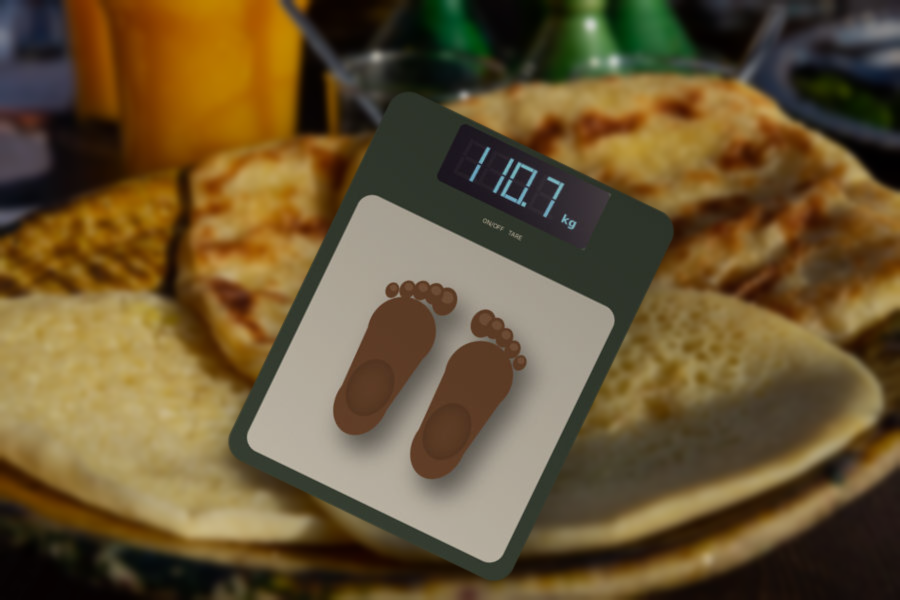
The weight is 110.7 kg
